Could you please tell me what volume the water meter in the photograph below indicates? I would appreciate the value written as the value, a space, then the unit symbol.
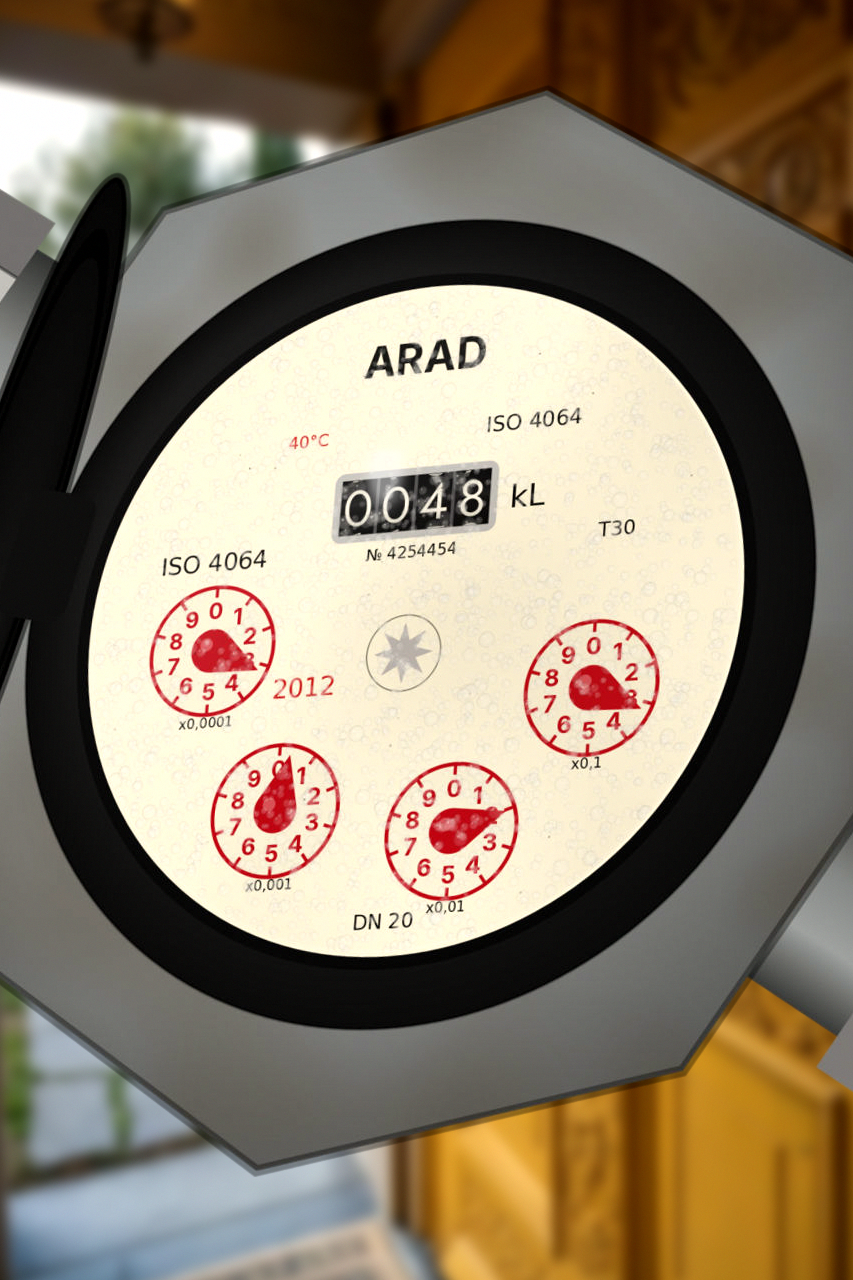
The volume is 48.3203 kL
